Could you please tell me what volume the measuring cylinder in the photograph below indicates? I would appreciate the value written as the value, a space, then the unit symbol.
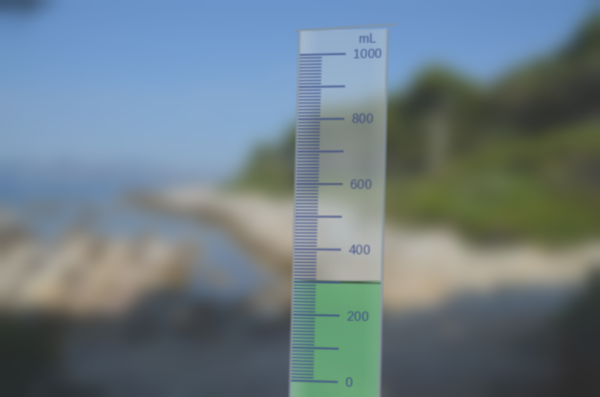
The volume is 300 mL
